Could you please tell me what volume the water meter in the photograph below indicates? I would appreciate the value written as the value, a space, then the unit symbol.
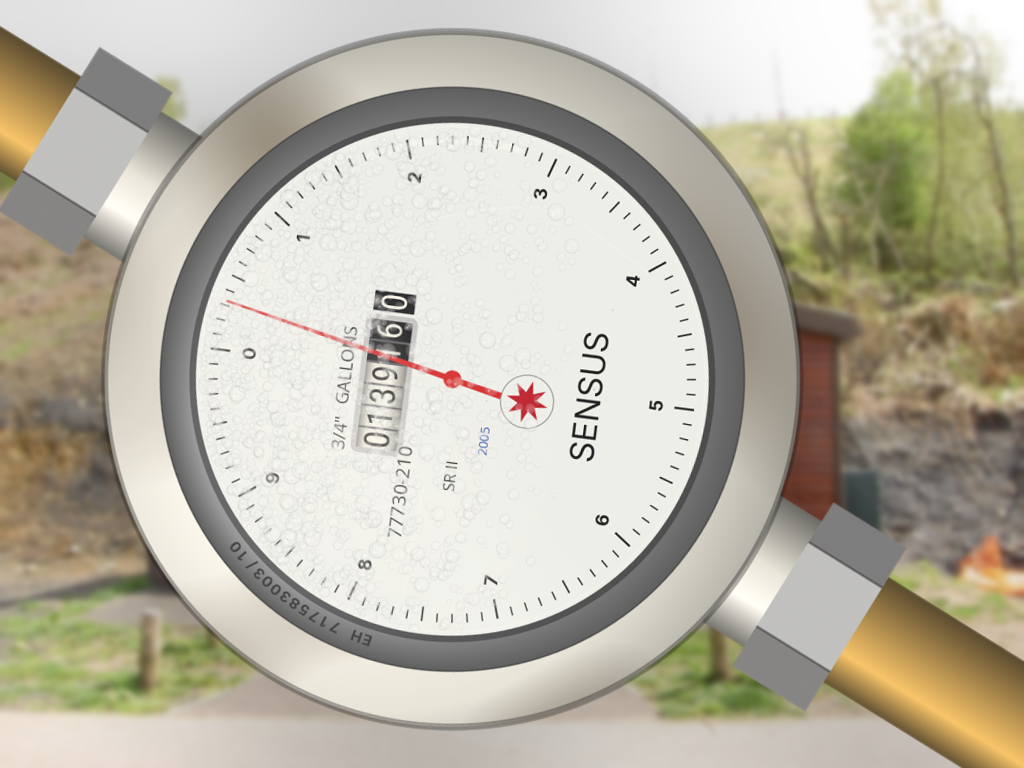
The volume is 139160.3 gal
